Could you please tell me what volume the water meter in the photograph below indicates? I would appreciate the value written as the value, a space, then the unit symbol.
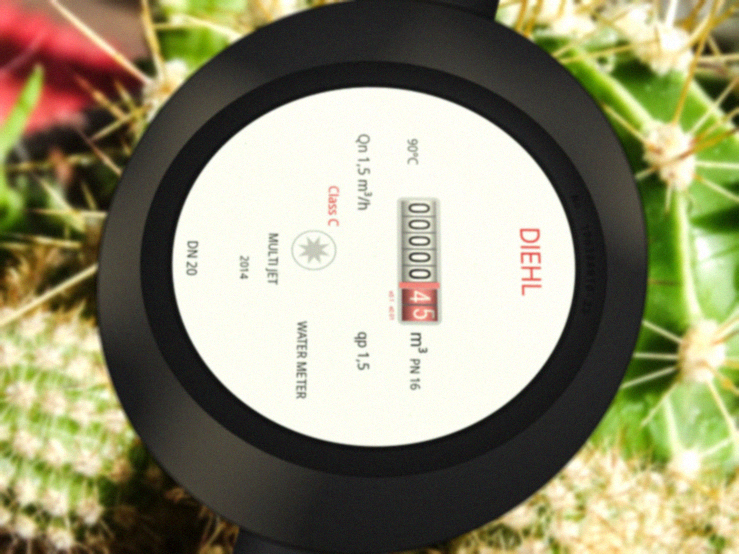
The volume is 0.45 m³
